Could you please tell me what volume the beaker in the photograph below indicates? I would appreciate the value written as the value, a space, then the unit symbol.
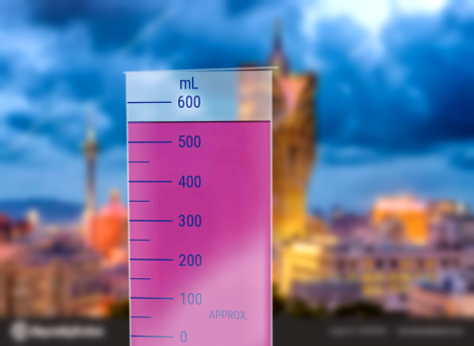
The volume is 550 mL
